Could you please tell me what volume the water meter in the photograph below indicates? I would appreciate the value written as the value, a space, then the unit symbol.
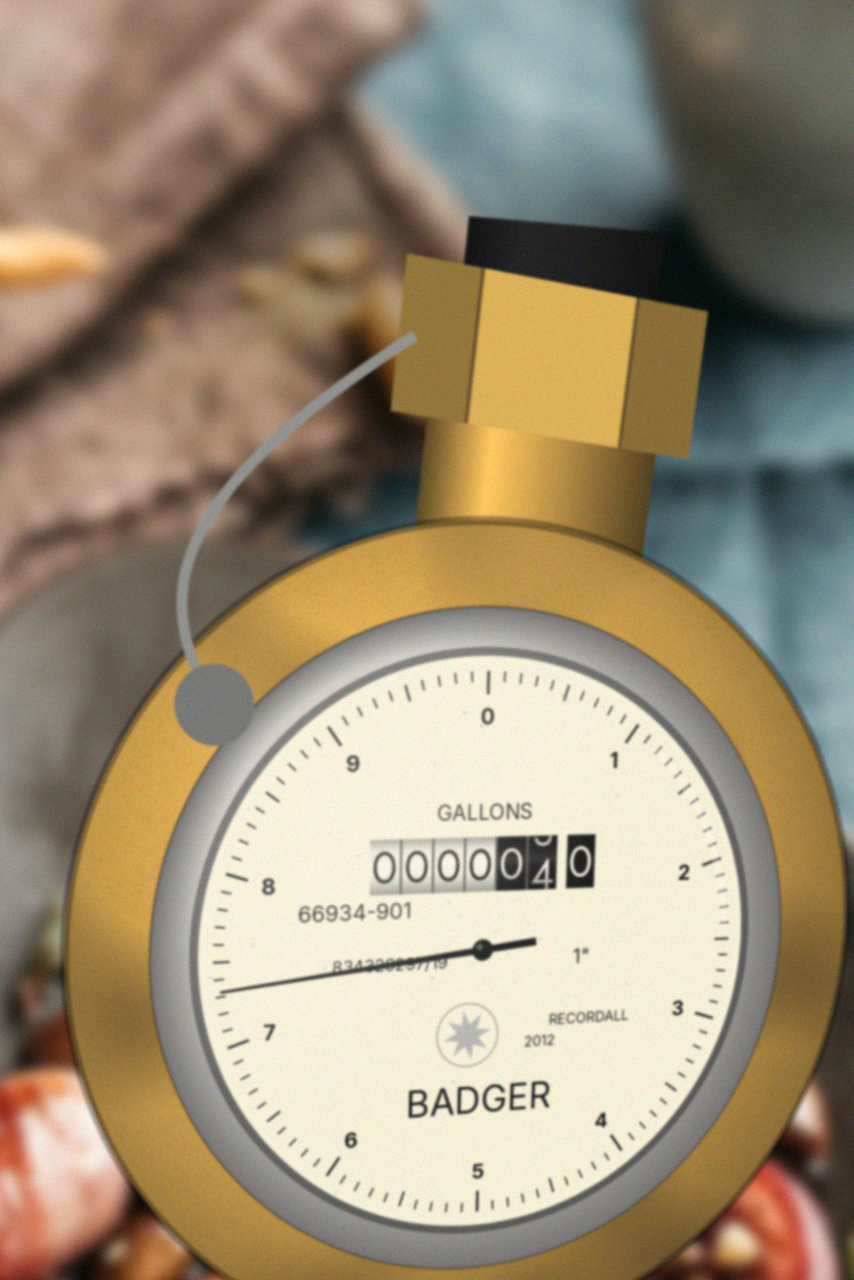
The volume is 37.3 gal
